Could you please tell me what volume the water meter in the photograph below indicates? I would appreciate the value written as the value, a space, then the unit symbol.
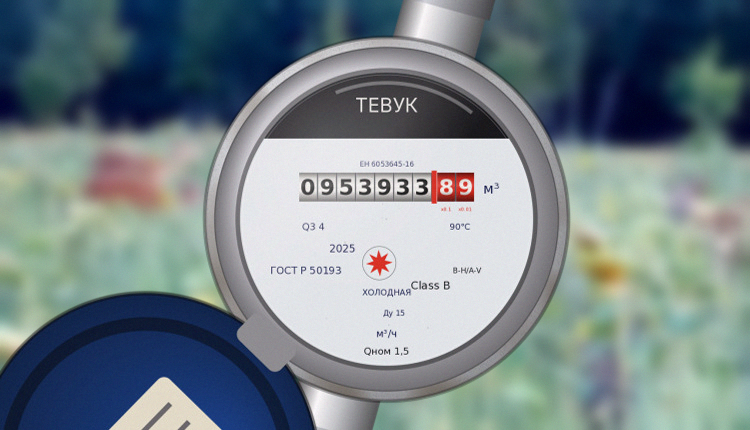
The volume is 953933.89 m³
